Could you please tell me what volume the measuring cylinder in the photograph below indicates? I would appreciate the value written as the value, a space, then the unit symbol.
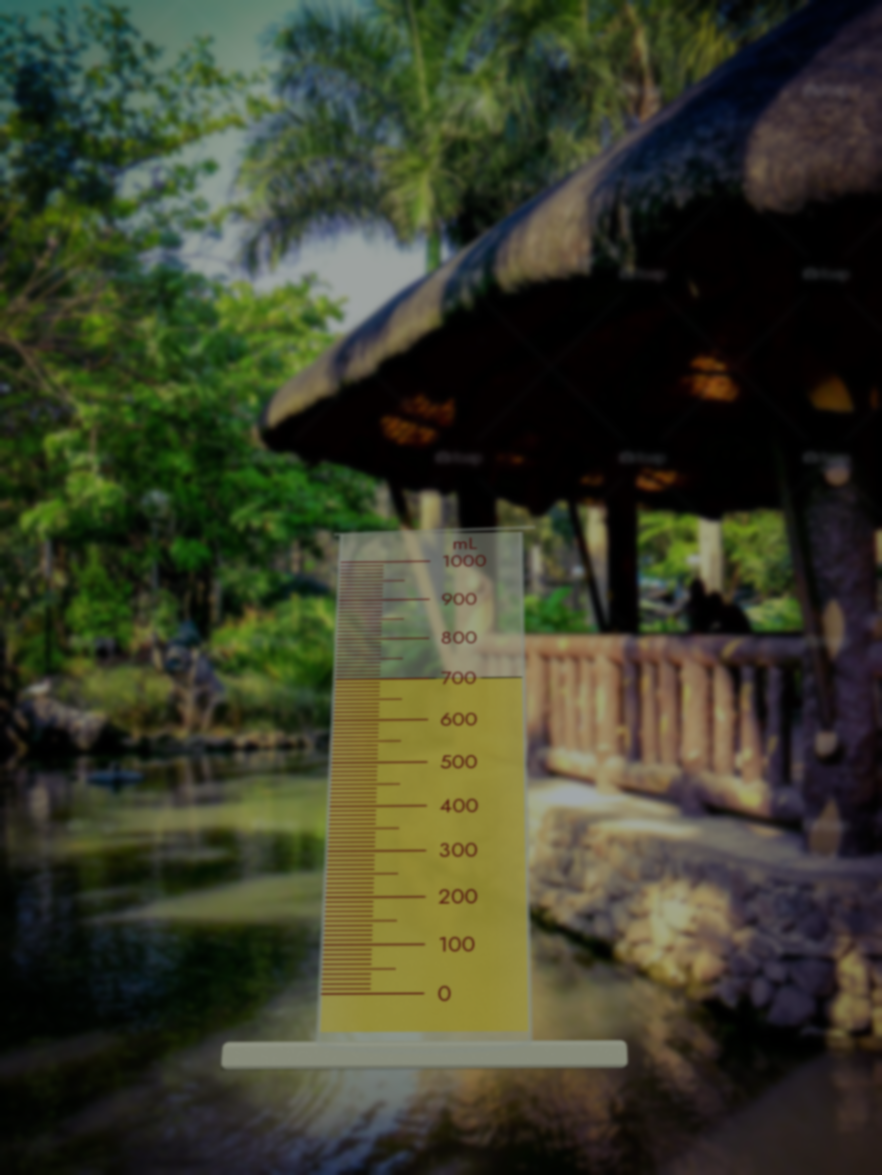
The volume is 700 mL
